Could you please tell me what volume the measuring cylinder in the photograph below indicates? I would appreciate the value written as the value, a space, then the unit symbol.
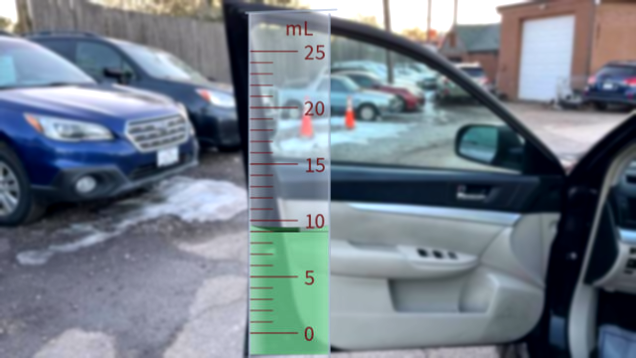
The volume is 9 mL
